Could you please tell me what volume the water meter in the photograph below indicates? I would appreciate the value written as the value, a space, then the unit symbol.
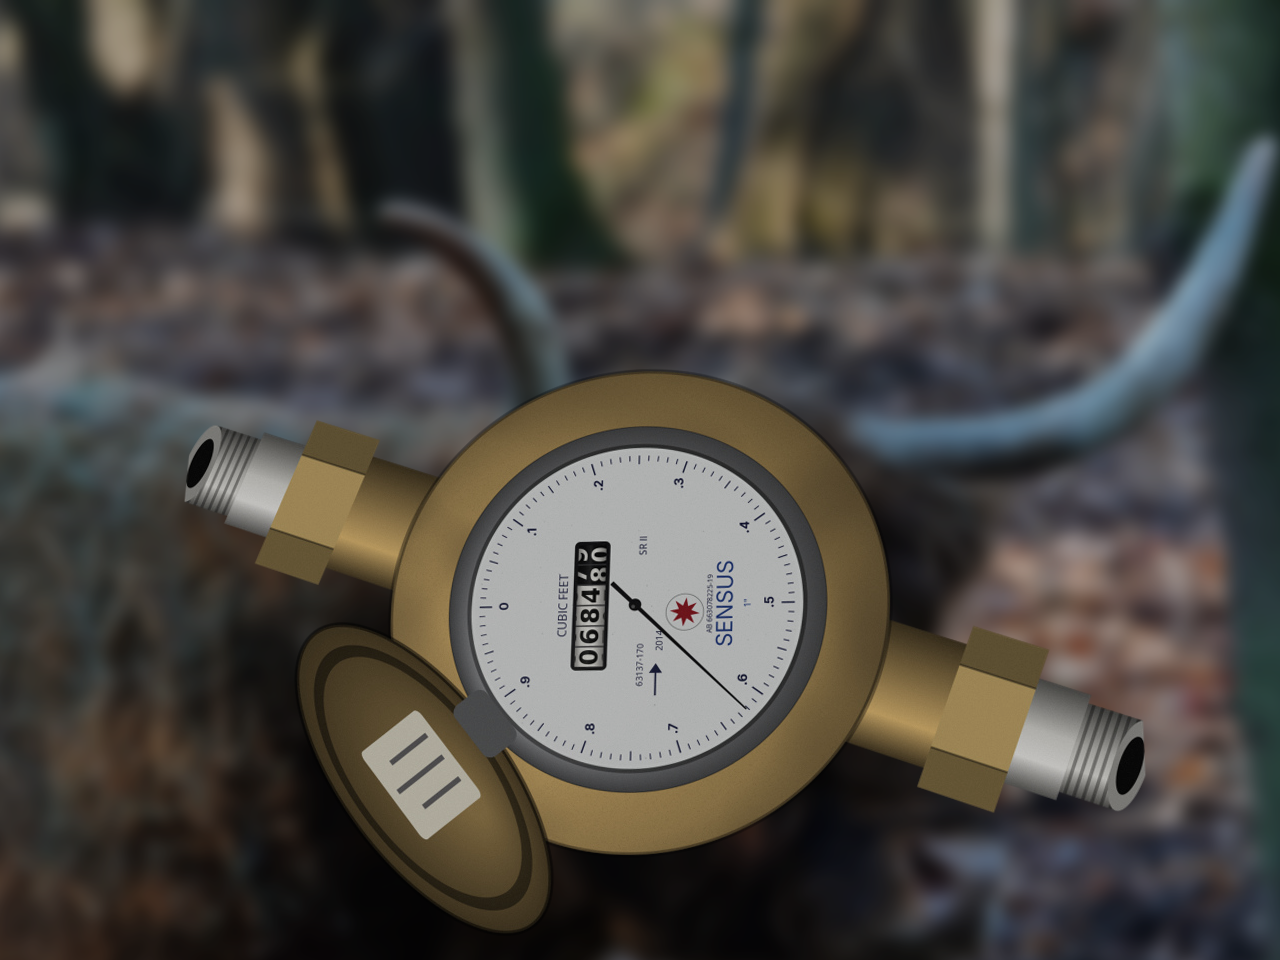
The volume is 68479.62 ft³
